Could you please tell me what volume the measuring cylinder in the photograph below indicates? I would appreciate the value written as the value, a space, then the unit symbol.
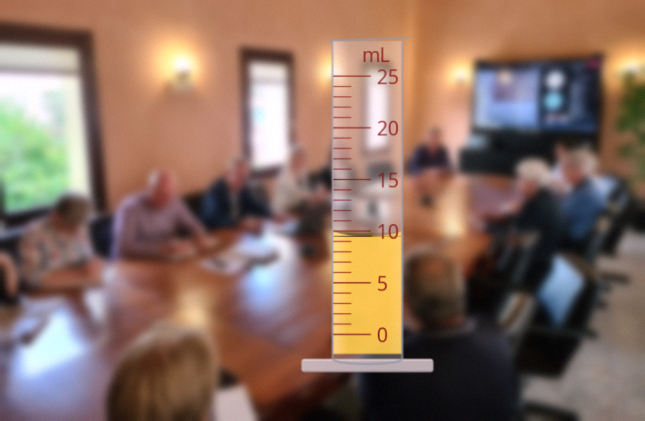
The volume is 9.5 mL
